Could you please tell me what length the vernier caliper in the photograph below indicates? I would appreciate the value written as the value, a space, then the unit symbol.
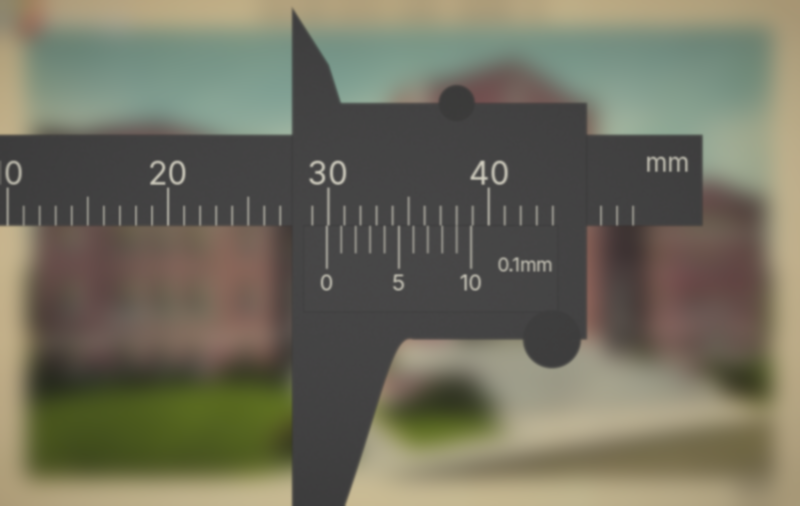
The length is 29.9 mm
